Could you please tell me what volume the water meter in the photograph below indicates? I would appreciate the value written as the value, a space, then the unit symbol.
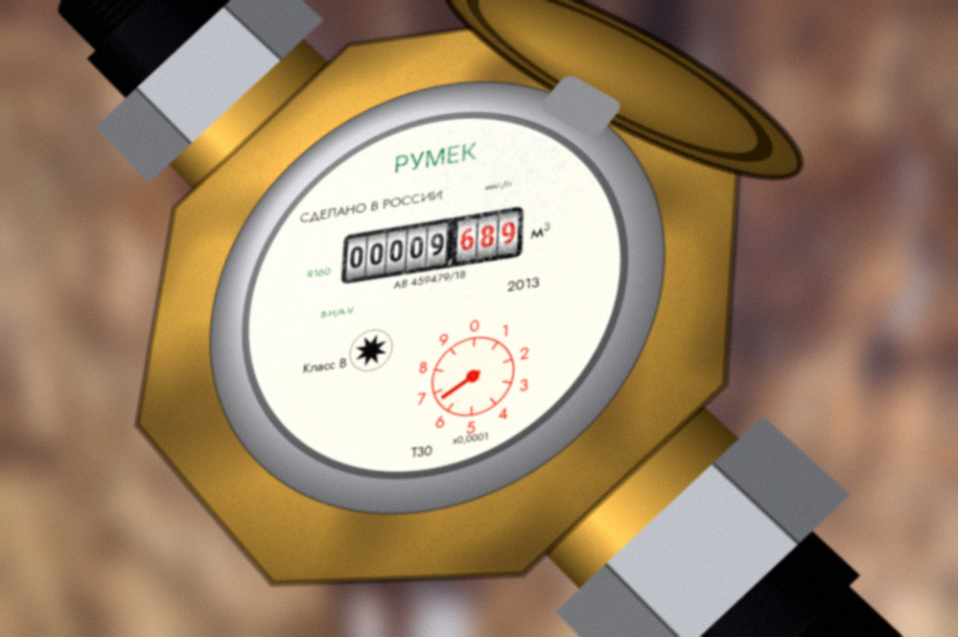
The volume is 9.6896 m³
